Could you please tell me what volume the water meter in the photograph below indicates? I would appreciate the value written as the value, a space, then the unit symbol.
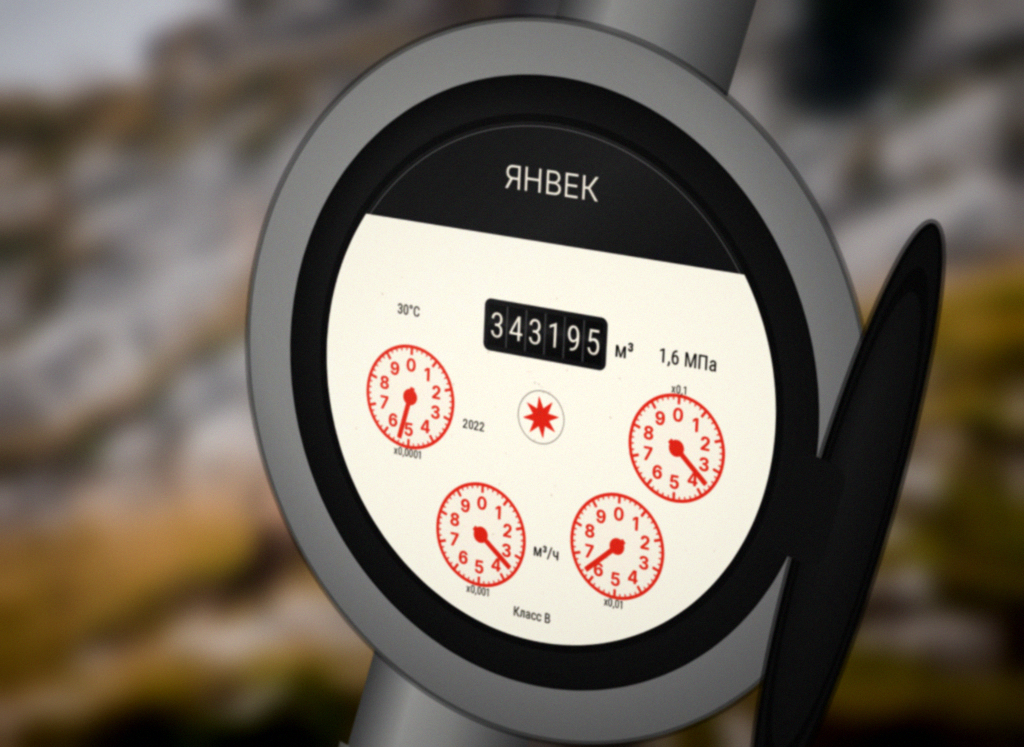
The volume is 343195.3635 m³
